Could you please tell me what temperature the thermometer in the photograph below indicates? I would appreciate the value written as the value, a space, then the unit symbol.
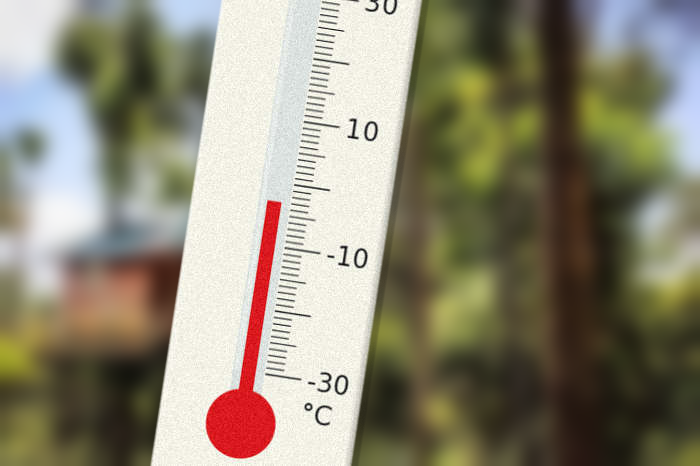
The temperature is -3 °C
